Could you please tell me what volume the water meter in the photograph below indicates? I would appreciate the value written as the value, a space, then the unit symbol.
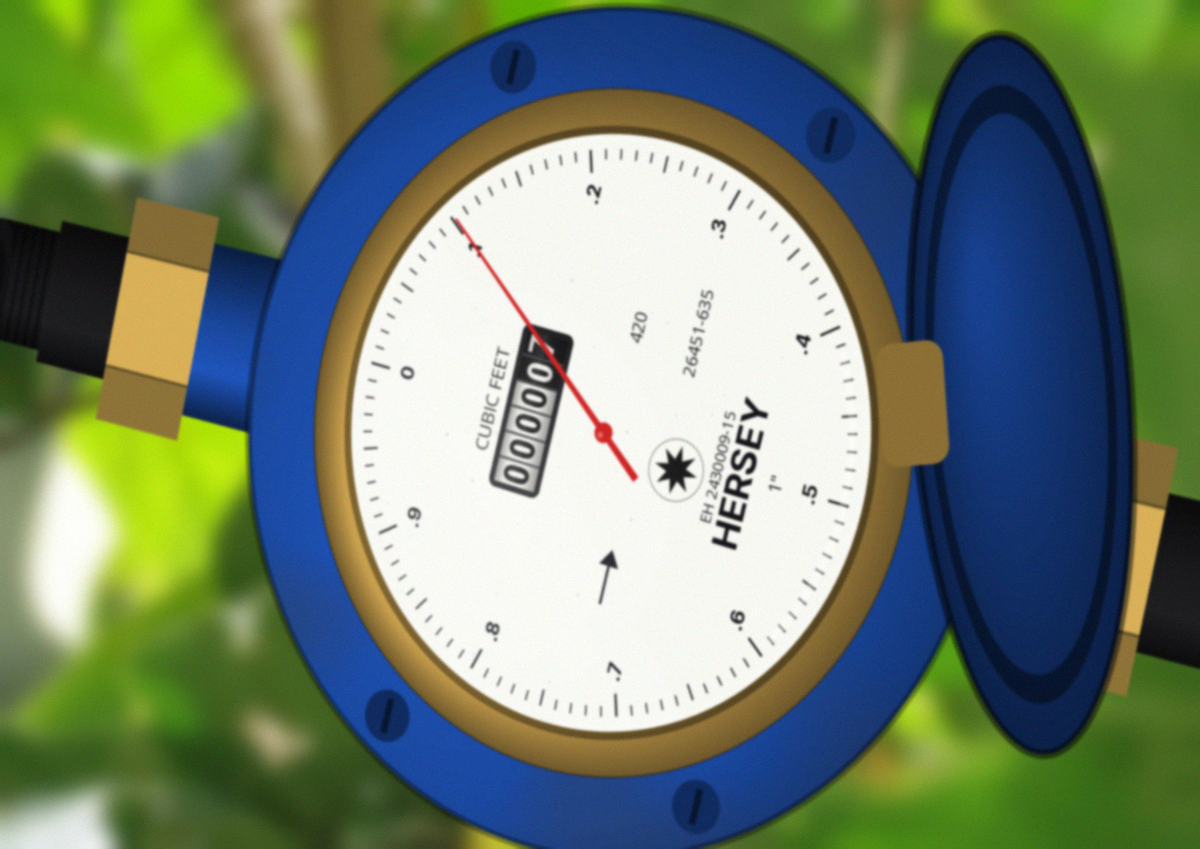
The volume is 7.10 ft³
